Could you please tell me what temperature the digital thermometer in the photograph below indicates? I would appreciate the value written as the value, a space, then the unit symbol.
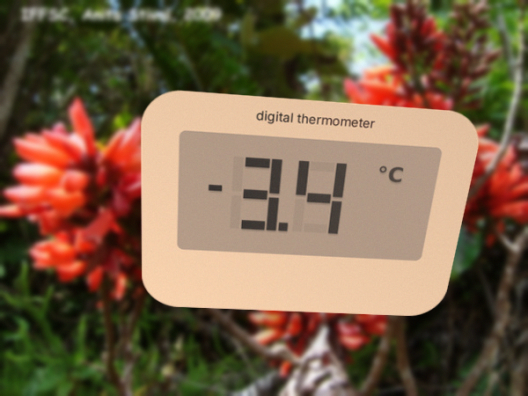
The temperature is -3.4 °C
